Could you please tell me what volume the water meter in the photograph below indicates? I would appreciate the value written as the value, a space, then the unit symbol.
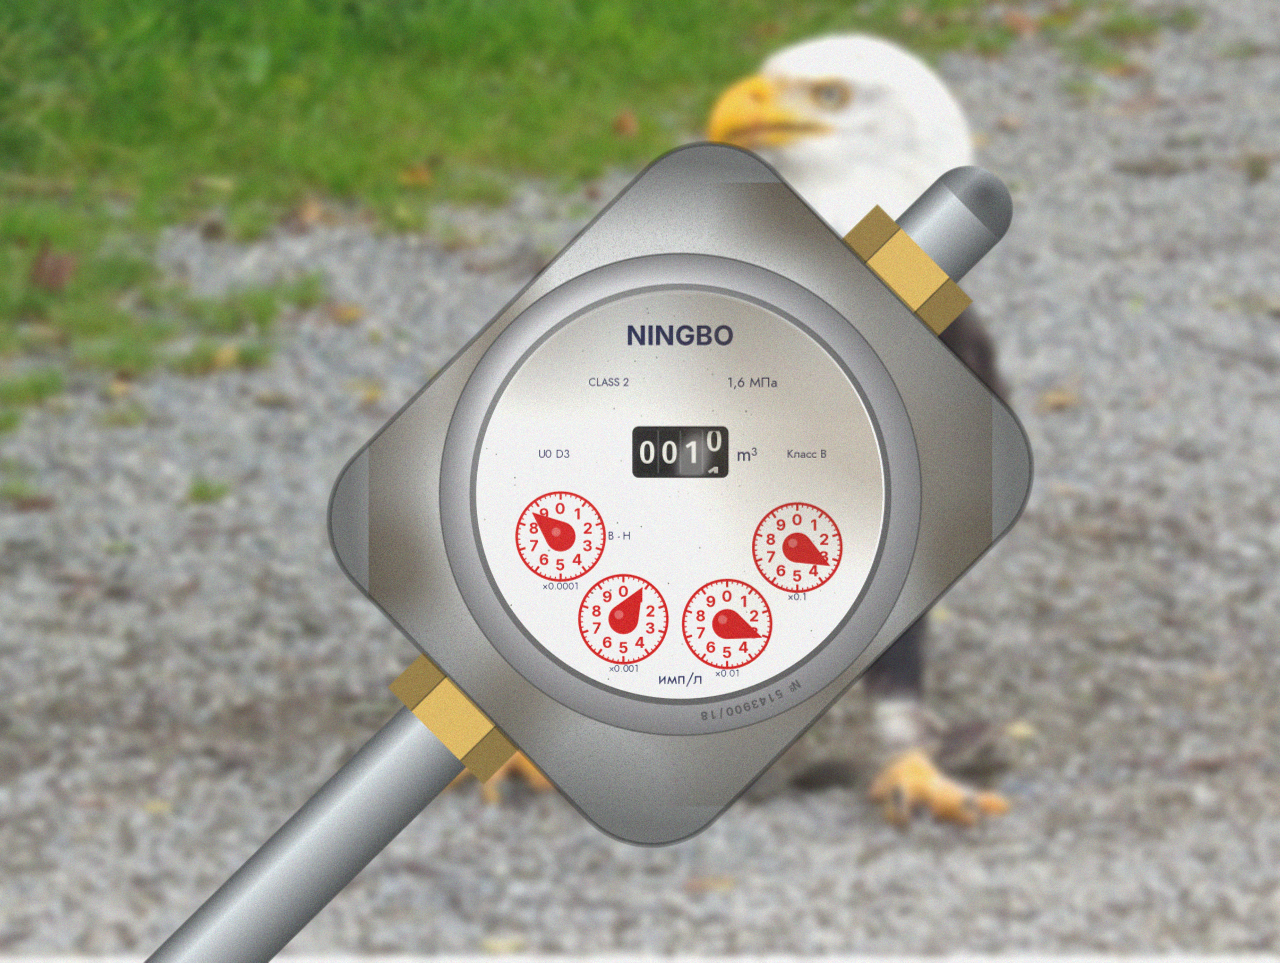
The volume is 10.3308 m³
